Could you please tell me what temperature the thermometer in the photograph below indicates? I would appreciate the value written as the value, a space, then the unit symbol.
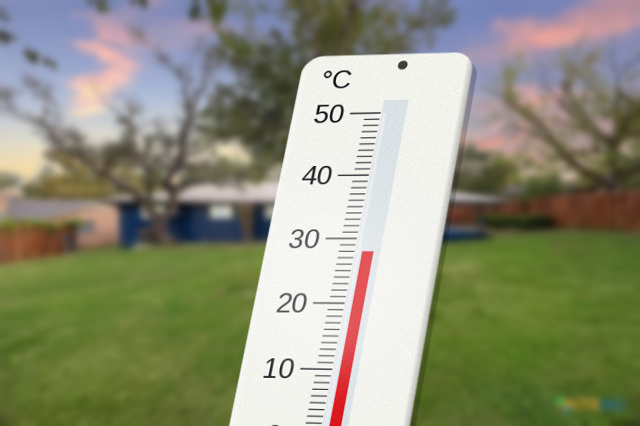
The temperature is 28 °C
